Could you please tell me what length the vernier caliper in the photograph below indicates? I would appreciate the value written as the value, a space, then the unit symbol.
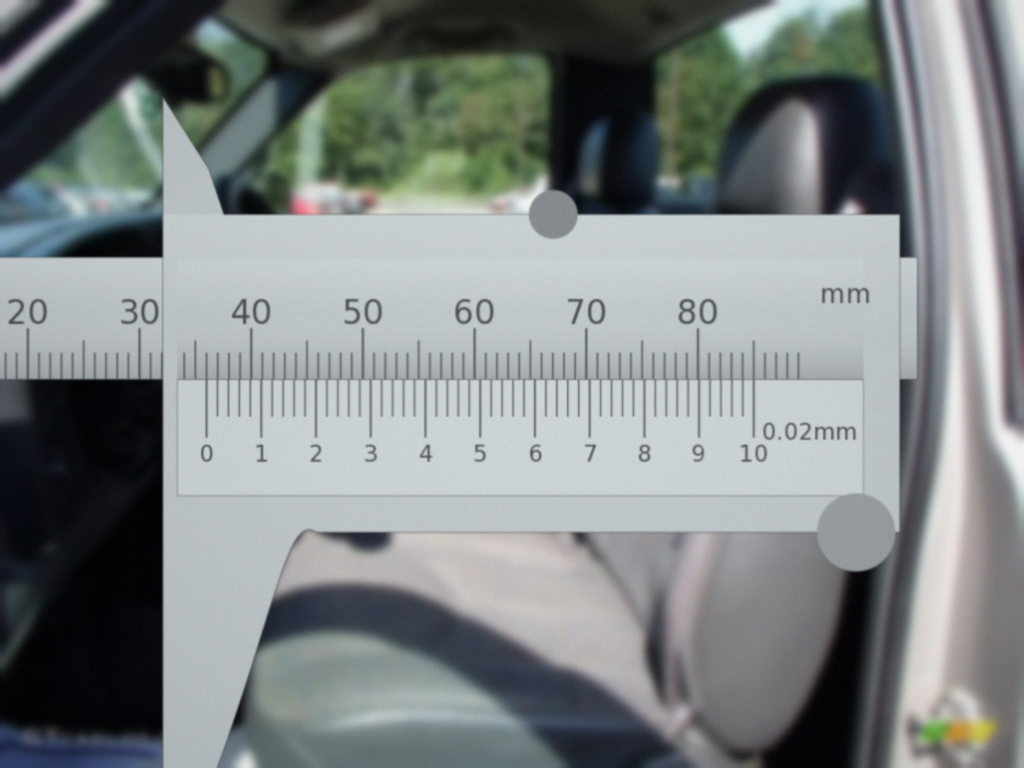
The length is 36.0 mm
